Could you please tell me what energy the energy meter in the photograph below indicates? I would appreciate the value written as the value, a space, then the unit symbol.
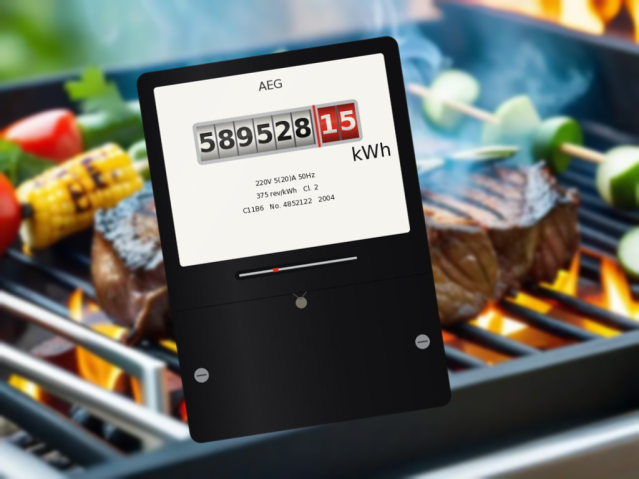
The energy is 589528.15 kWh
